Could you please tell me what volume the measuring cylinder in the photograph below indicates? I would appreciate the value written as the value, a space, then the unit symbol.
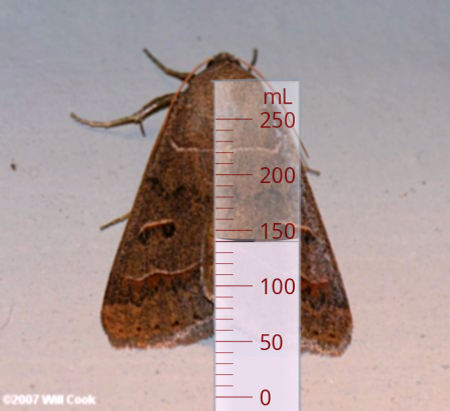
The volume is 140 mL
